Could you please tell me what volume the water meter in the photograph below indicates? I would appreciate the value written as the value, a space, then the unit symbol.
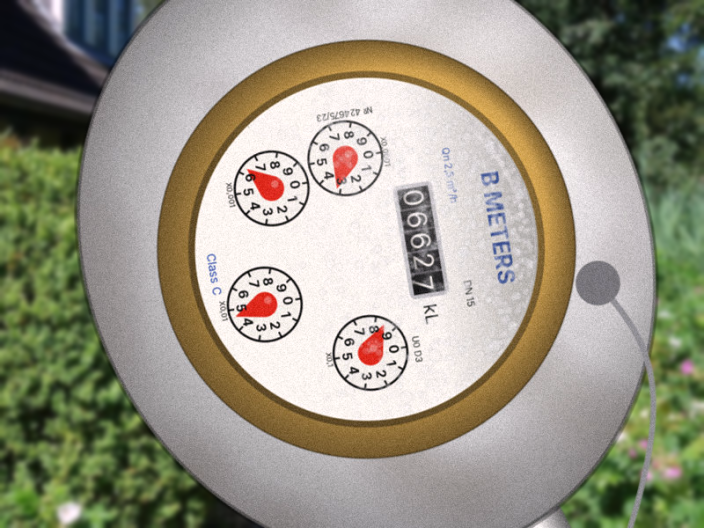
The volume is 6626.8463 kL
